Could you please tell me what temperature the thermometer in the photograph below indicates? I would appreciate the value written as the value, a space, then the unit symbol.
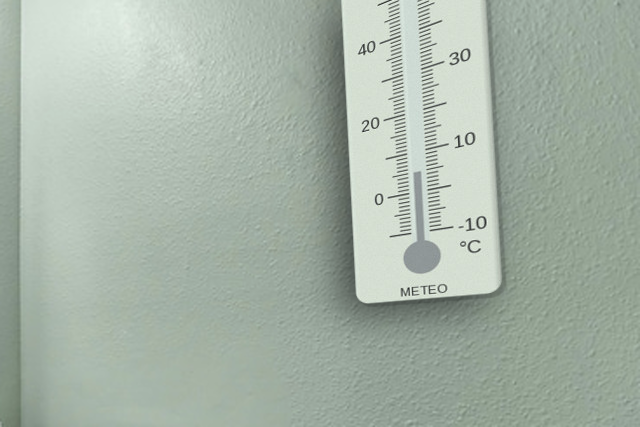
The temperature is 5 °C
